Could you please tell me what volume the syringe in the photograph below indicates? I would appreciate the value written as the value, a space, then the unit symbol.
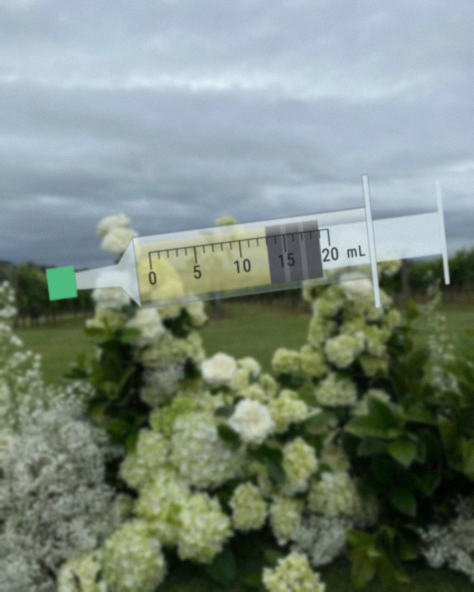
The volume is 13 mL
